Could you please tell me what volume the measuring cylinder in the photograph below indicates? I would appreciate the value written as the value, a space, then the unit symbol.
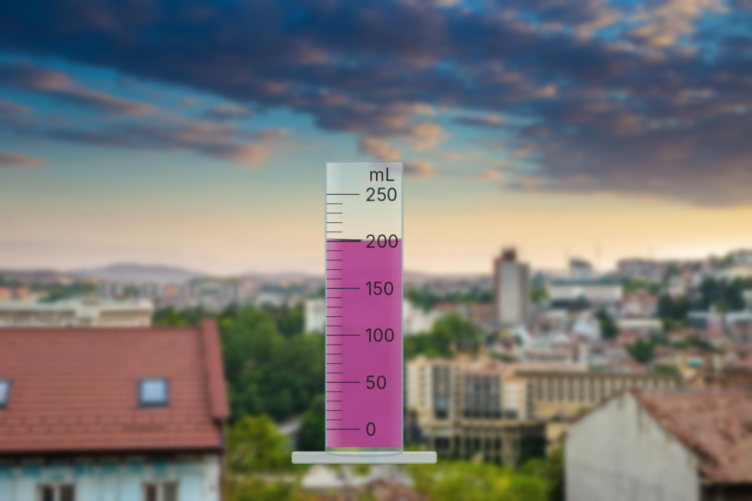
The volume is 200 mL
